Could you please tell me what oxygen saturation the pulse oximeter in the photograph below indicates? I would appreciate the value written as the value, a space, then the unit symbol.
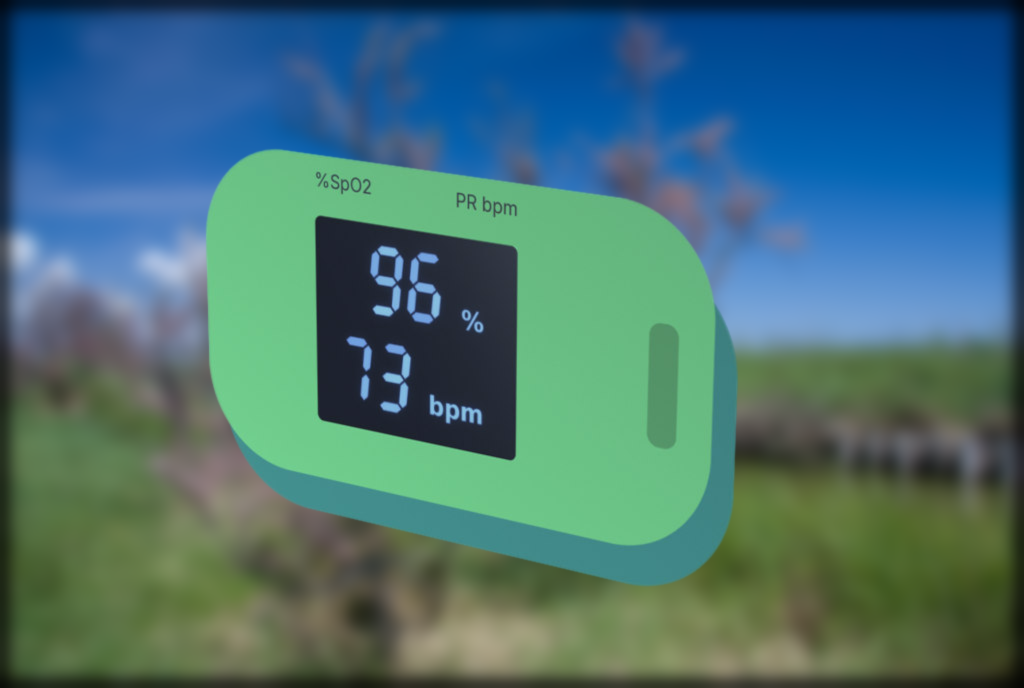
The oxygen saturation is 96 %
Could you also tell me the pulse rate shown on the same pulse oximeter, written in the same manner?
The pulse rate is 73 bpm
